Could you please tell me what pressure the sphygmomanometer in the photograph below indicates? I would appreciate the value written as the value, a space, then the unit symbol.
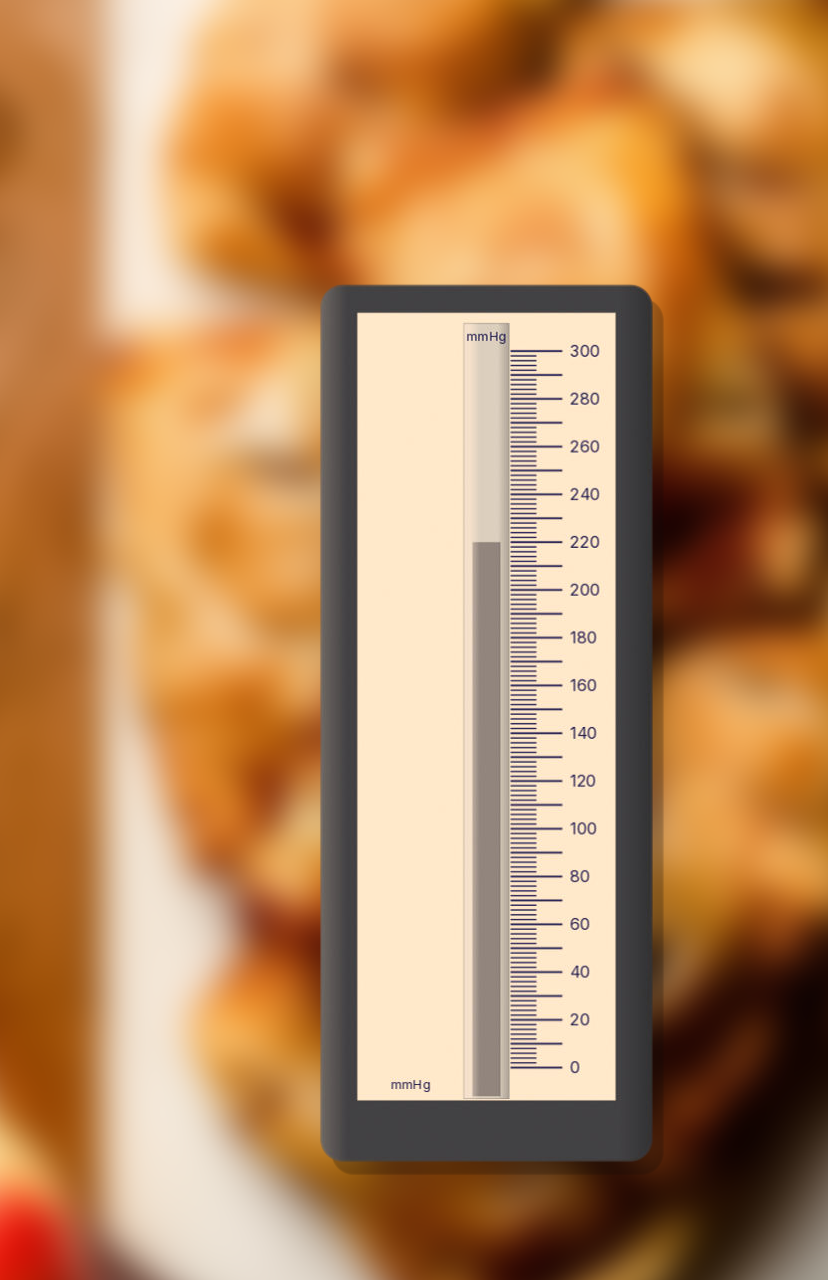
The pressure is 220 mmHg
